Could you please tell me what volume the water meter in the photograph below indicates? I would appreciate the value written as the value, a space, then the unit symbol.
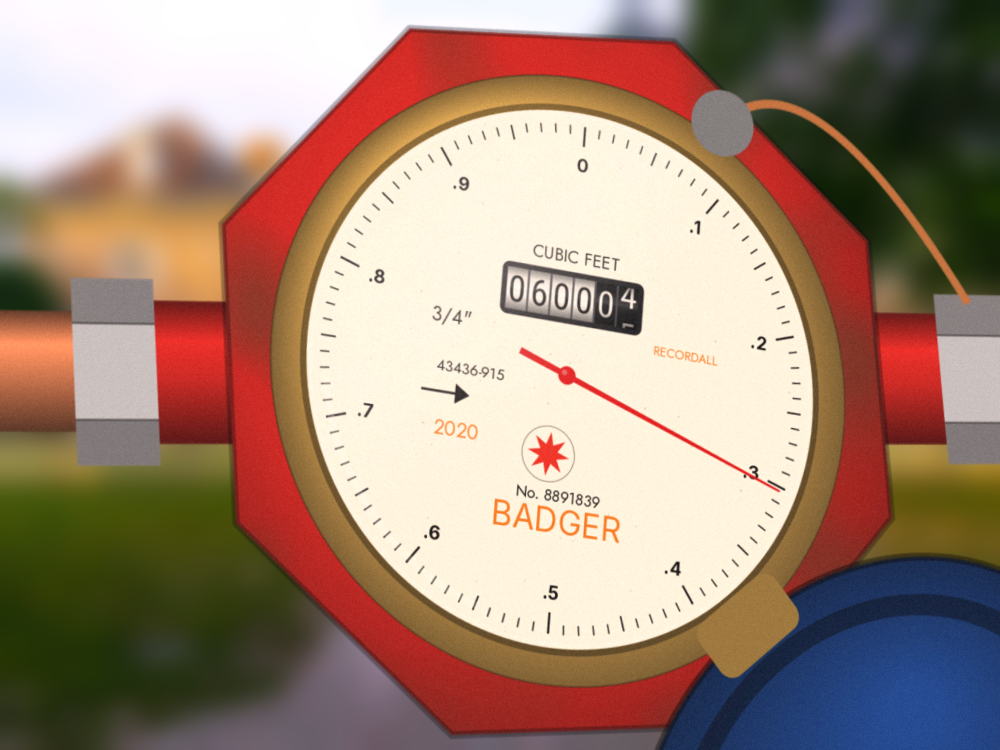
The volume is 60004.30 ft³
